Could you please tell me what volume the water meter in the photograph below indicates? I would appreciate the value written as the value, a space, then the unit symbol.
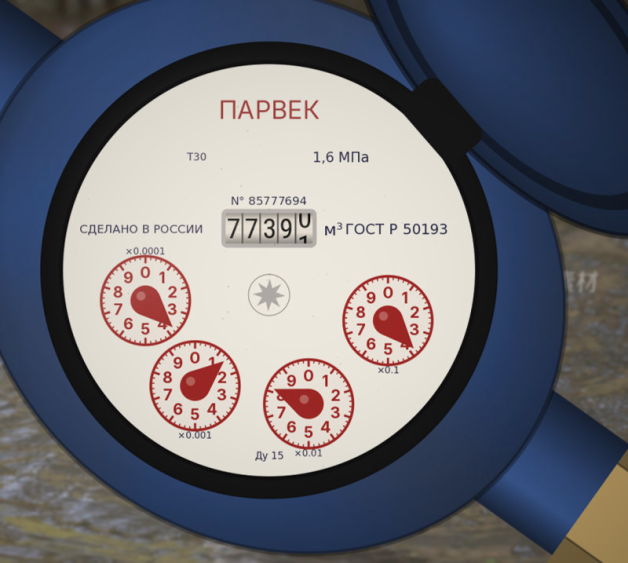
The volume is 77390.3813 m³
